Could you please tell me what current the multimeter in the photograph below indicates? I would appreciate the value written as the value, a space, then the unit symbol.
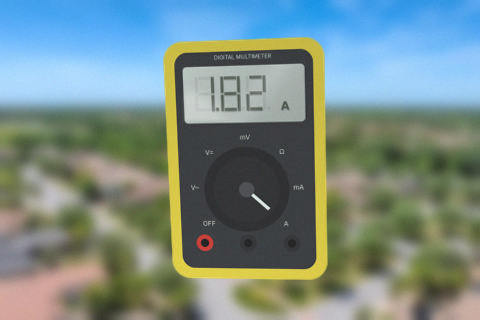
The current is 1.82 A
